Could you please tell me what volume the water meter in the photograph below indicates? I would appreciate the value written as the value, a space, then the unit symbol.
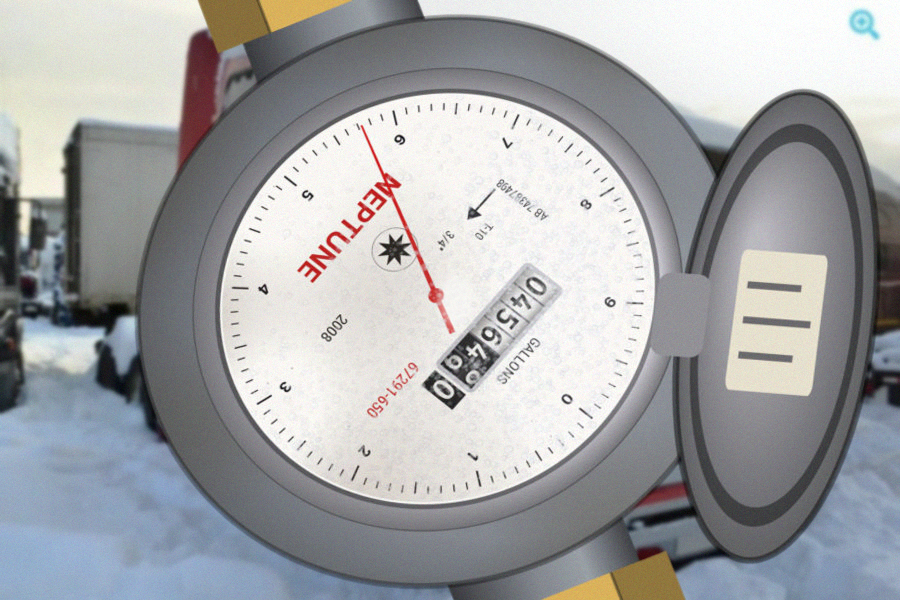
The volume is 456485.7 gal
